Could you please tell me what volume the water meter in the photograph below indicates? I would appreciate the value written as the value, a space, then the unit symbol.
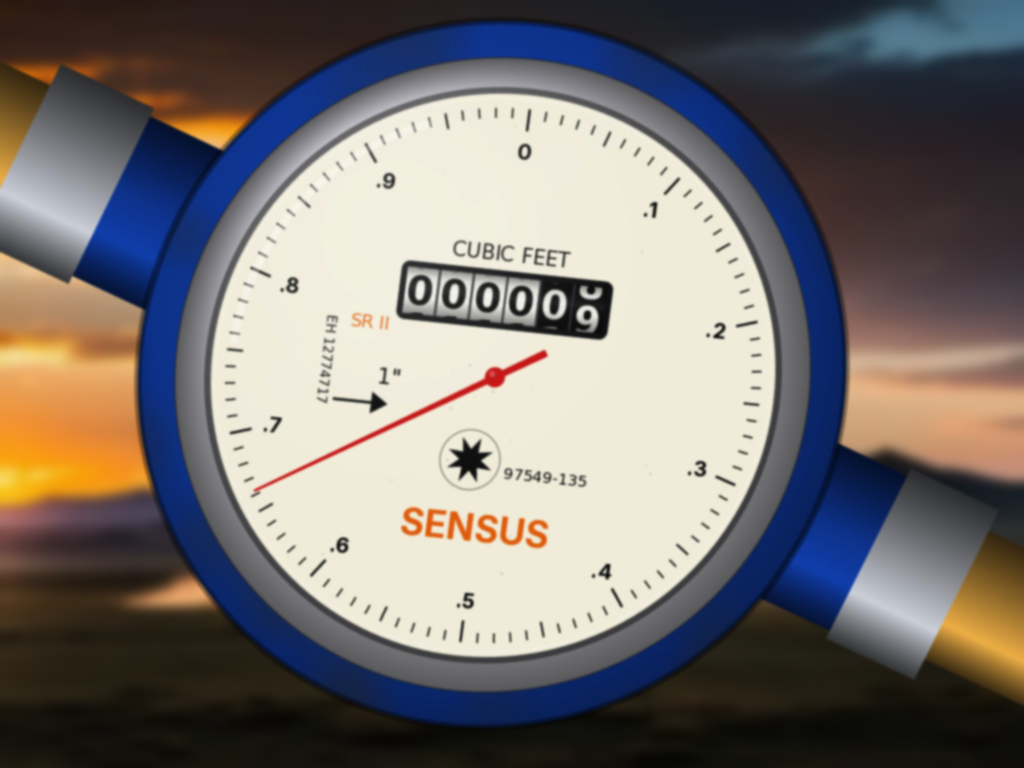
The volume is 8.66 ft³
